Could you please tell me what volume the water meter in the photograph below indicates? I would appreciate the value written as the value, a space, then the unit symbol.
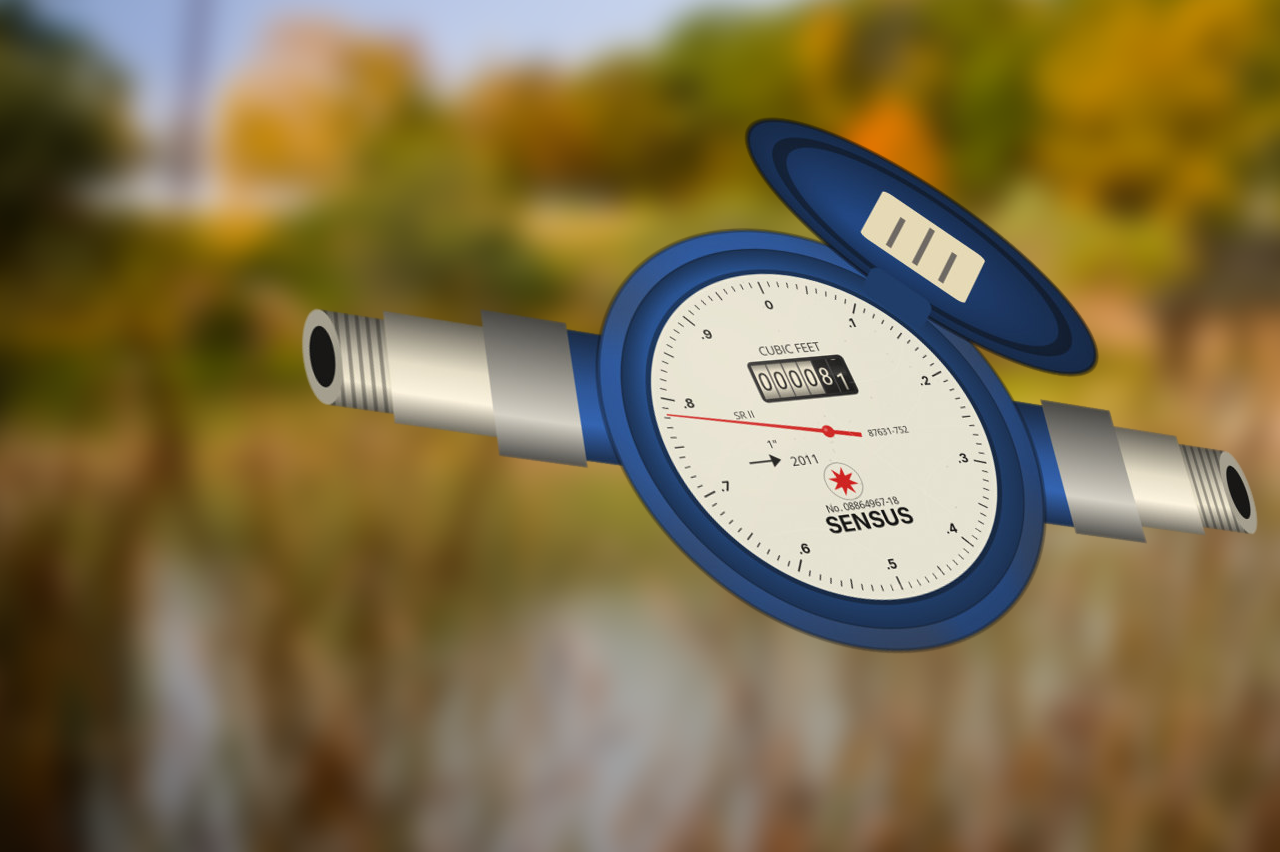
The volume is 80.78 ft³
